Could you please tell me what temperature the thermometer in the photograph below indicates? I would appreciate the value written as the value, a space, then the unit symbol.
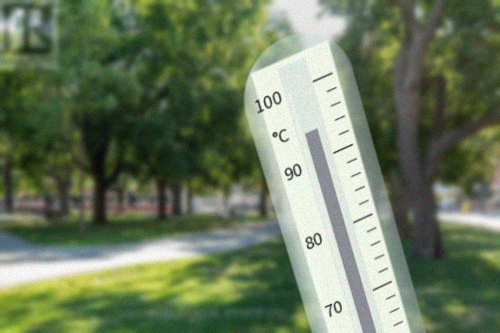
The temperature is 94 °C
